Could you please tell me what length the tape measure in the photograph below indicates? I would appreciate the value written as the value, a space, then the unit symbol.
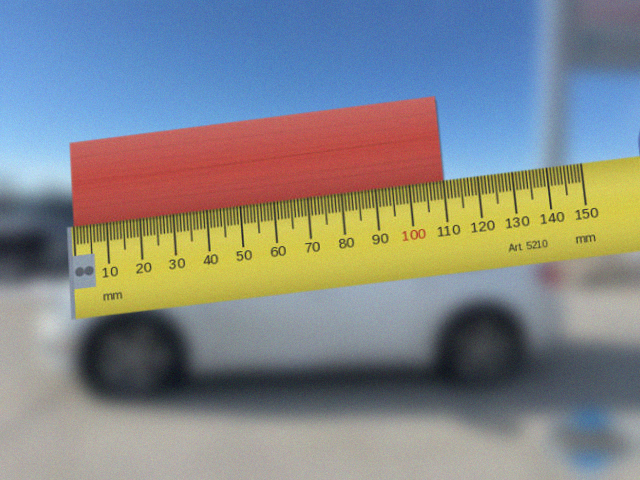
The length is 110 mm
